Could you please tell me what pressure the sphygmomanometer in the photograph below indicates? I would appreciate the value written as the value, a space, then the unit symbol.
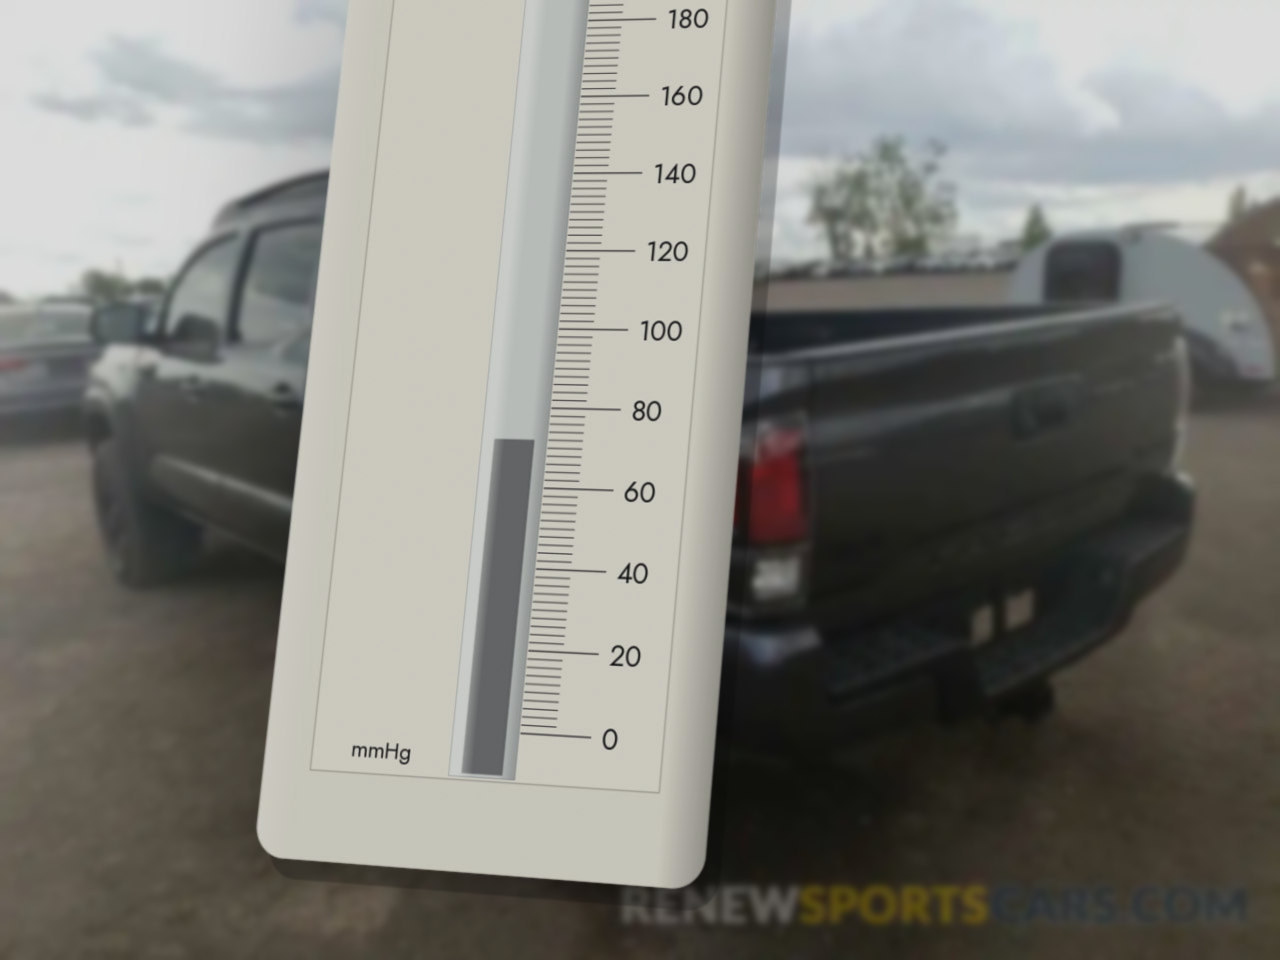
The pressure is 72 mmHg
